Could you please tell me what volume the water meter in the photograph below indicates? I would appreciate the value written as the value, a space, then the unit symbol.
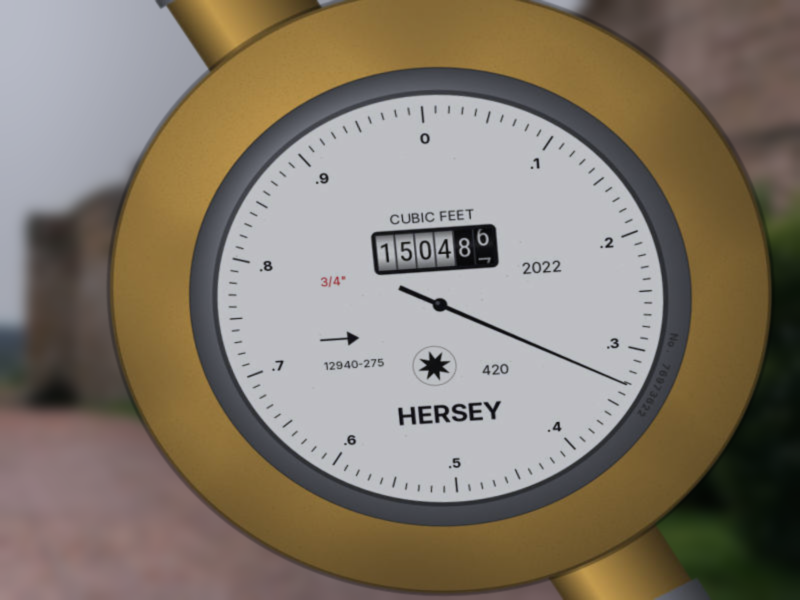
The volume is 150486.33 ft³
